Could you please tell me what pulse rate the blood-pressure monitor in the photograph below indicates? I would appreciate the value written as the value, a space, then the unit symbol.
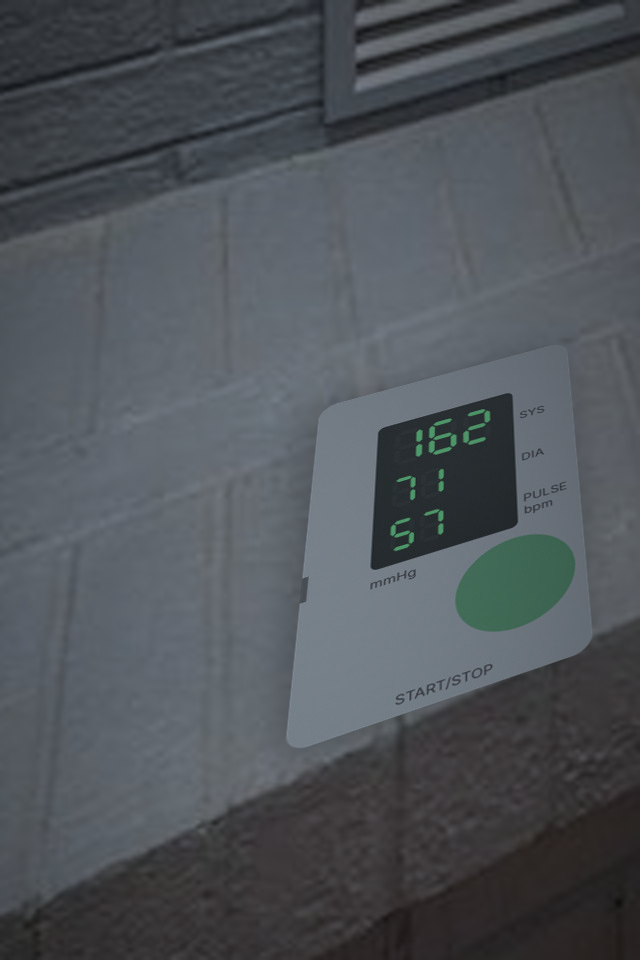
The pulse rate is 57 bpm
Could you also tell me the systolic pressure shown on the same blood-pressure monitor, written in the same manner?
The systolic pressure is 162 mmHg
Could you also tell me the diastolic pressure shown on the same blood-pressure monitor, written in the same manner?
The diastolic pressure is 71 mmHg
